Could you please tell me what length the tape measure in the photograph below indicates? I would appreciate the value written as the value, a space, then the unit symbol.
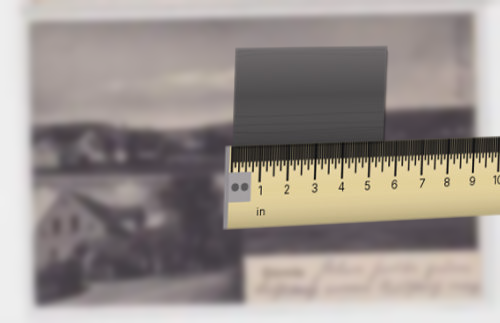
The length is 5.5 in
